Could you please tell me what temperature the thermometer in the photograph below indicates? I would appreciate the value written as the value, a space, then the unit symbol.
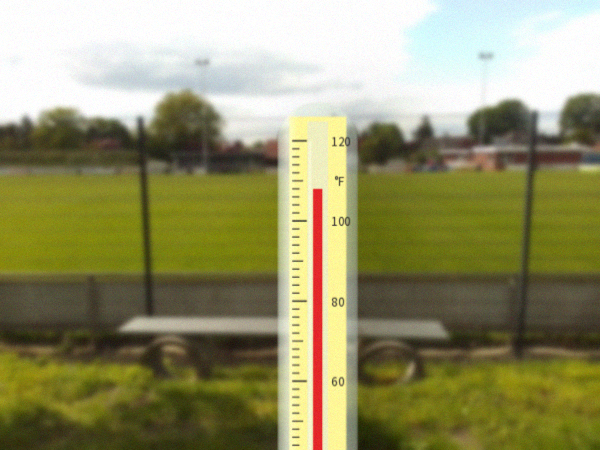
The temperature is 108 °F
